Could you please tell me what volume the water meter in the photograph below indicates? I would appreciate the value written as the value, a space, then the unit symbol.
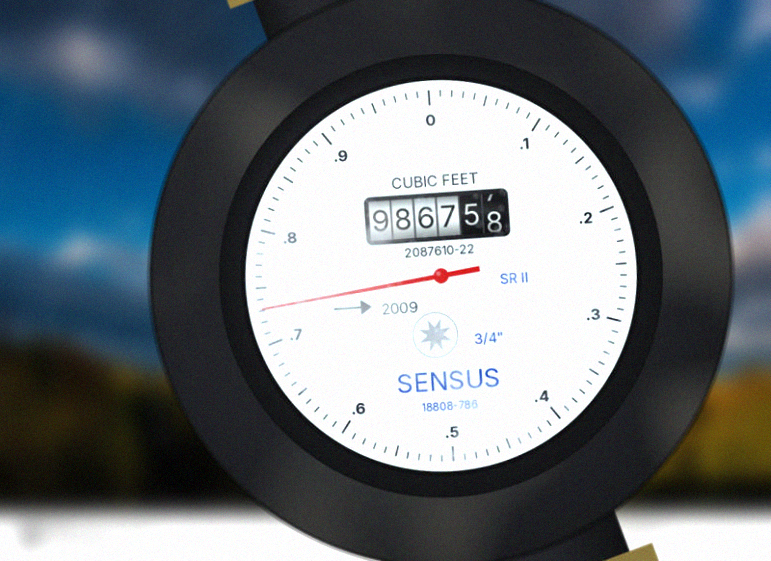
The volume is 986757.73 ft³
